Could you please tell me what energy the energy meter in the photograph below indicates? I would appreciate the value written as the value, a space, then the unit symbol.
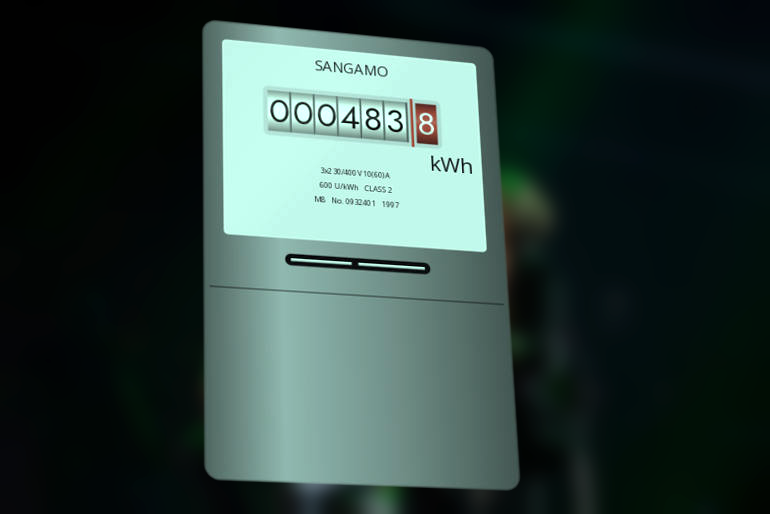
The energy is 483.8 kWh
